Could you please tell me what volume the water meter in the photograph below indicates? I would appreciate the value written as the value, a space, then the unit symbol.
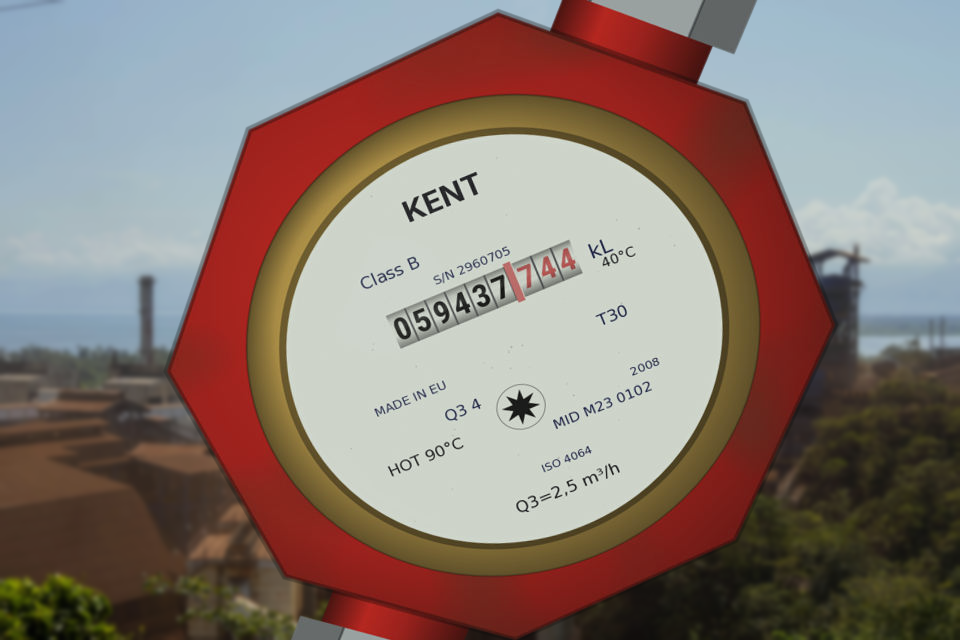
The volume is 59437.744 kL
